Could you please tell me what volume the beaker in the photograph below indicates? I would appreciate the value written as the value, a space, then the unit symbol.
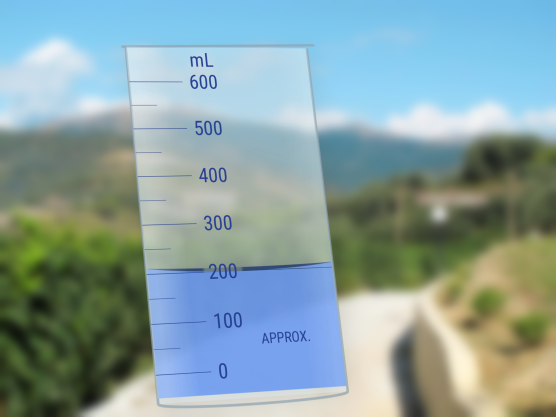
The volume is 200 mL
